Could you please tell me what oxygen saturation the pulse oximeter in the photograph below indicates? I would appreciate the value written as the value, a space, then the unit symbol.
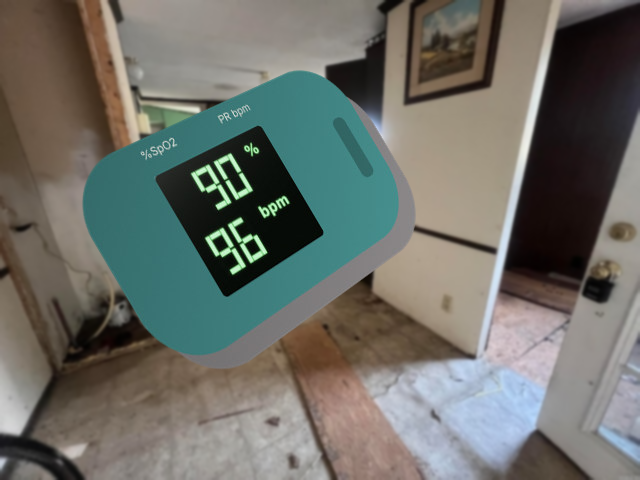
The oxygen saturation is 90 %
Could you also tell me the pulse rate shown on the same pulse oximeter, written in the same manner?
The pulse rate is 96 bpm
